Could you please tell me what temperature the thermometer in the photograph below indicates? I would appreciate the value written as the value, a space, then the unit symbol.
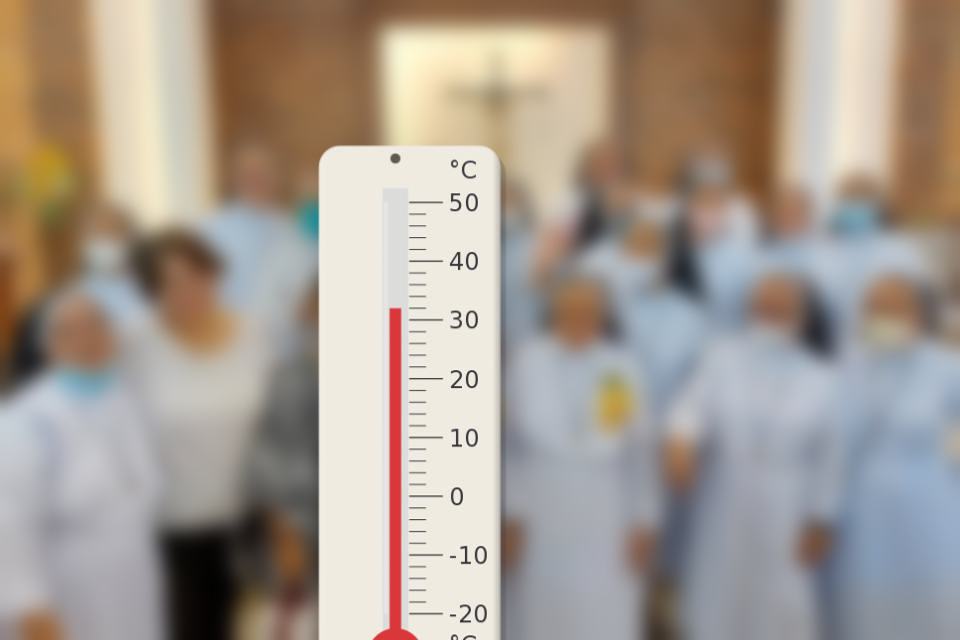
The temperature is 32 °C
